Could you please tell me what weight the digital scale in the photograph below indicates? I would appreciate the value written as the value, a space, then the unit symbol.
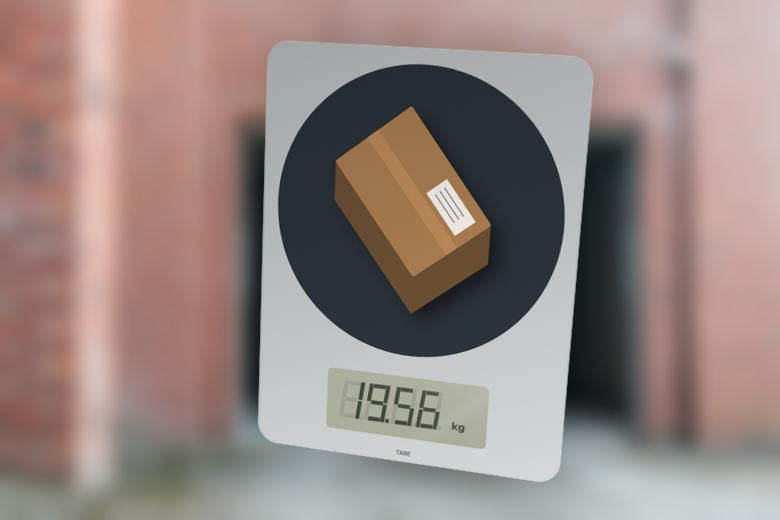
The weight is 19.56 kg
